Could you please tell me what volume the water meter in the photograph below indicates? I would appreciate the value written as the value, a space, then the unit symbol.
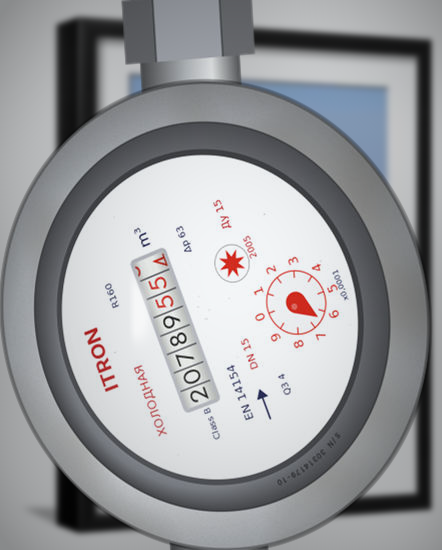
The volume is 20789.5536 m³
